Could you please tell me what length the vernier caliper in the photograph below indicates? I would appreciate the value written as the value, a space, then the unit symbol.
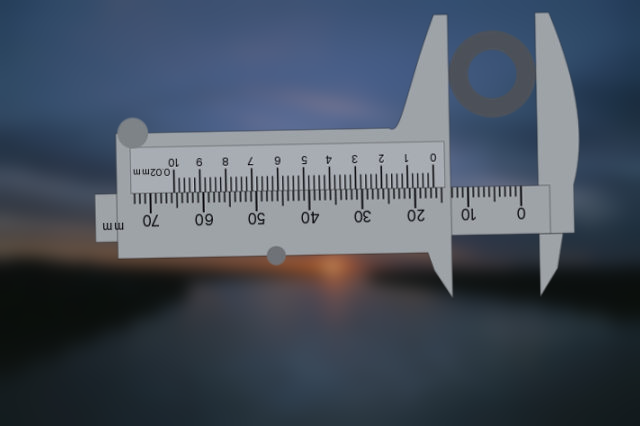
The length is 16.5 mm
